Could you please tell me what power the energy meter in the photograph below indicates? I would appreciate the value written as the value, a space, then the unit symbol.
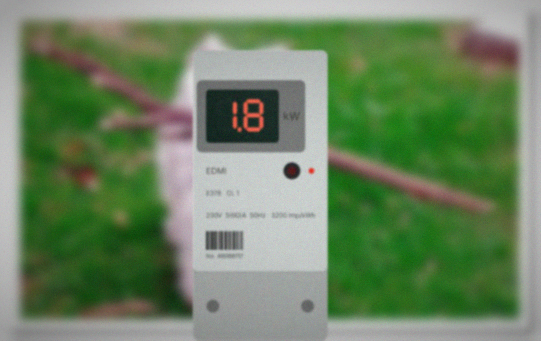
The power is 1.8 kW
